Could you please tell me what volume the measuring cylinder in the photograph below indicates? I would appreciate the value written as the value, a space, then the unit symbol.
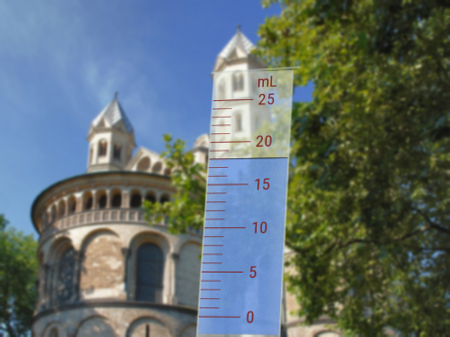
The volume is 18 mL
